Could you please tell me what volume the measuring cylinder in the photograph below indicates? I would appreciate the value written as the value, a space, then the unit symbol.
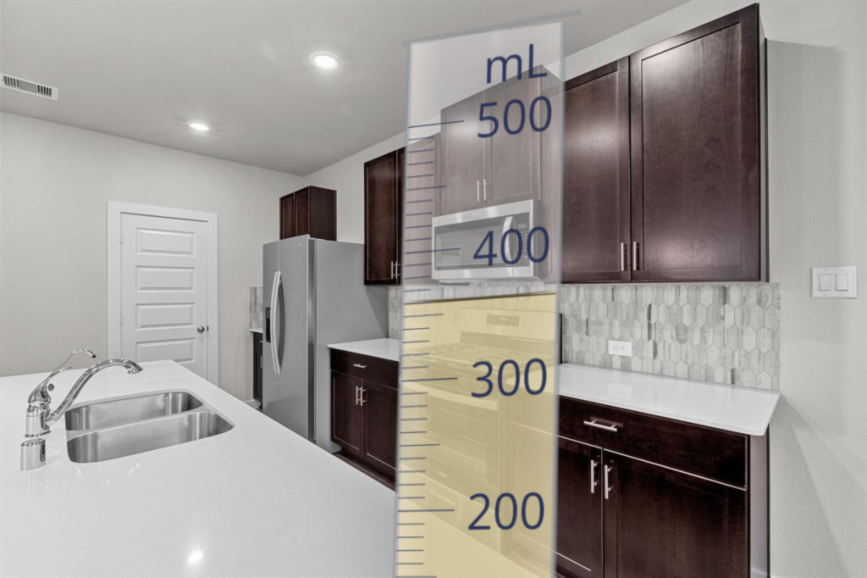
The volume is 360 mL
